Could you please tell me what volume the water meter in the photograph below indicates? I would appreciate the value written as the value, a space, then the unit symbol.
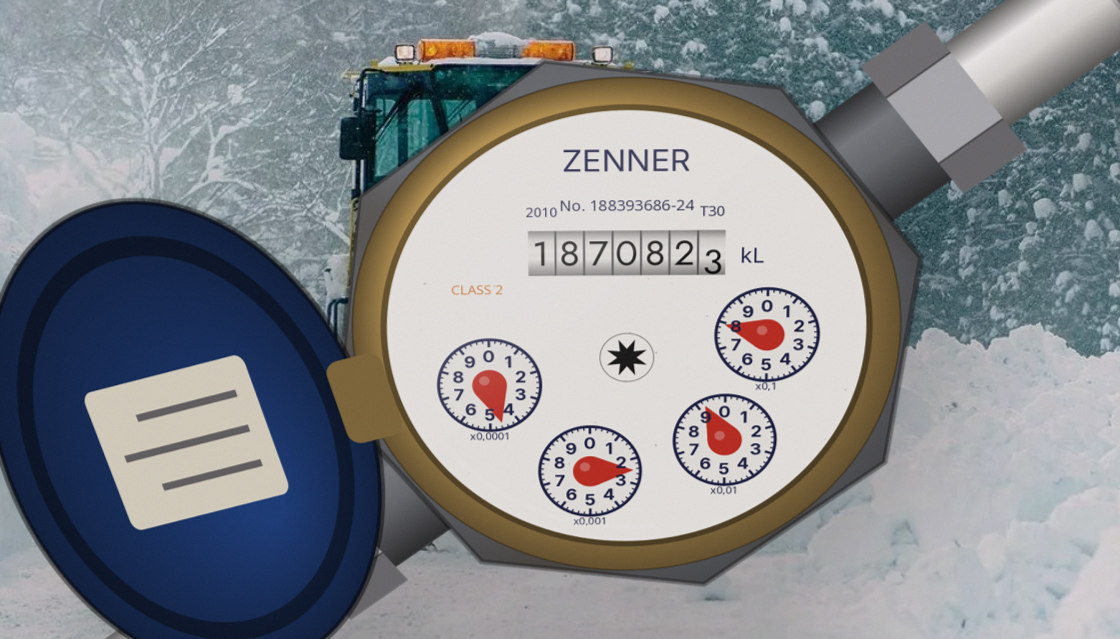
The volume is 1870822.7924 kL
